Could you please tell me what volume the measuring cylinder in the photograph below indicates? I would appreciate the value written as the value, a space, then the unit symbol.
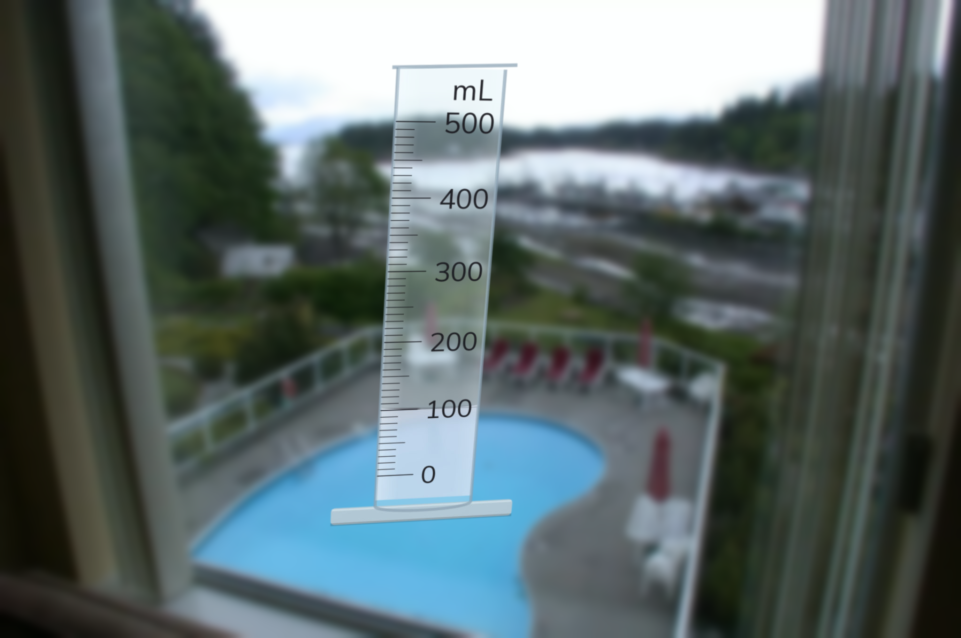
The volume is 100 mL
